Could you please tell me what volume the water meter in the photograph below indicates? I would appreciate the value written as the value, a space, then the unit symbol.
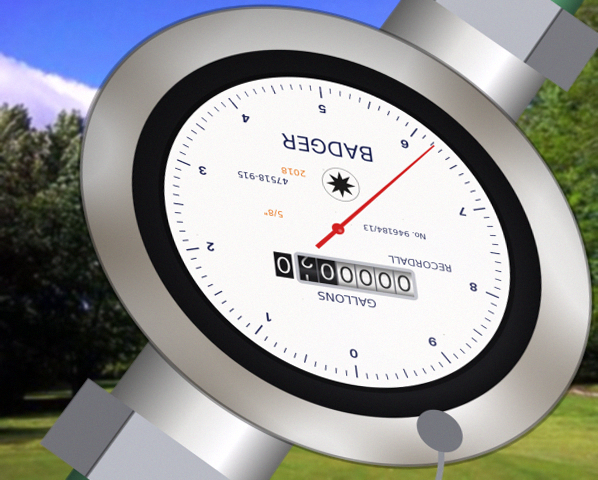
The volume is 16.2 gal
